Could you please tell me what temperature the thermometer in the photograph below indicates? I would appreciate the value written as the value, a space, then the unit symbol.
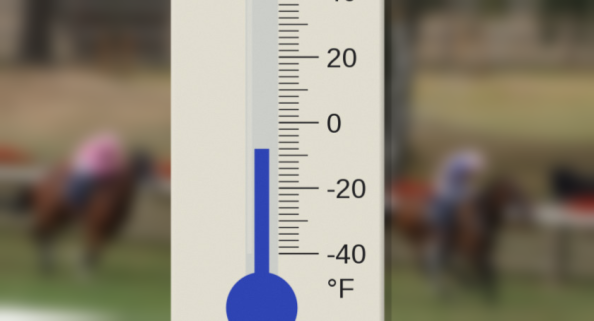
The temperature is -8 °F
